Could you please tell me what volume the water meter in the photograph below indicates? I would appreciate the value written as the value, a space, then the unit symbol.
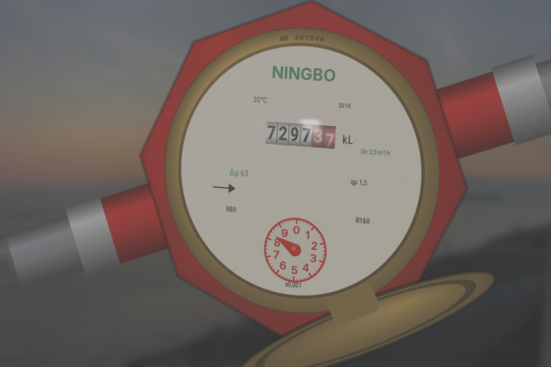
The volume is 7297.368 kL
